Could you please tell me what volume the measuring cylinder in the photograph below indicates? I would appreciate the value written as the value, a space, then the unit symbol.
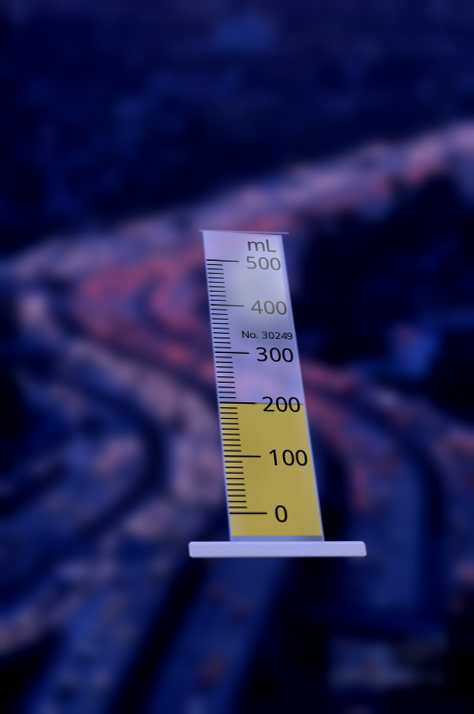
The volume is 200 mL
